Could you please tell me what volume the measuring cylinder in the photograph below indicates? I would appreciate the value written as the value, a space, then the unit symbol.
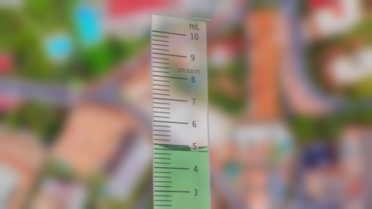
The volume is 4.8 mL
